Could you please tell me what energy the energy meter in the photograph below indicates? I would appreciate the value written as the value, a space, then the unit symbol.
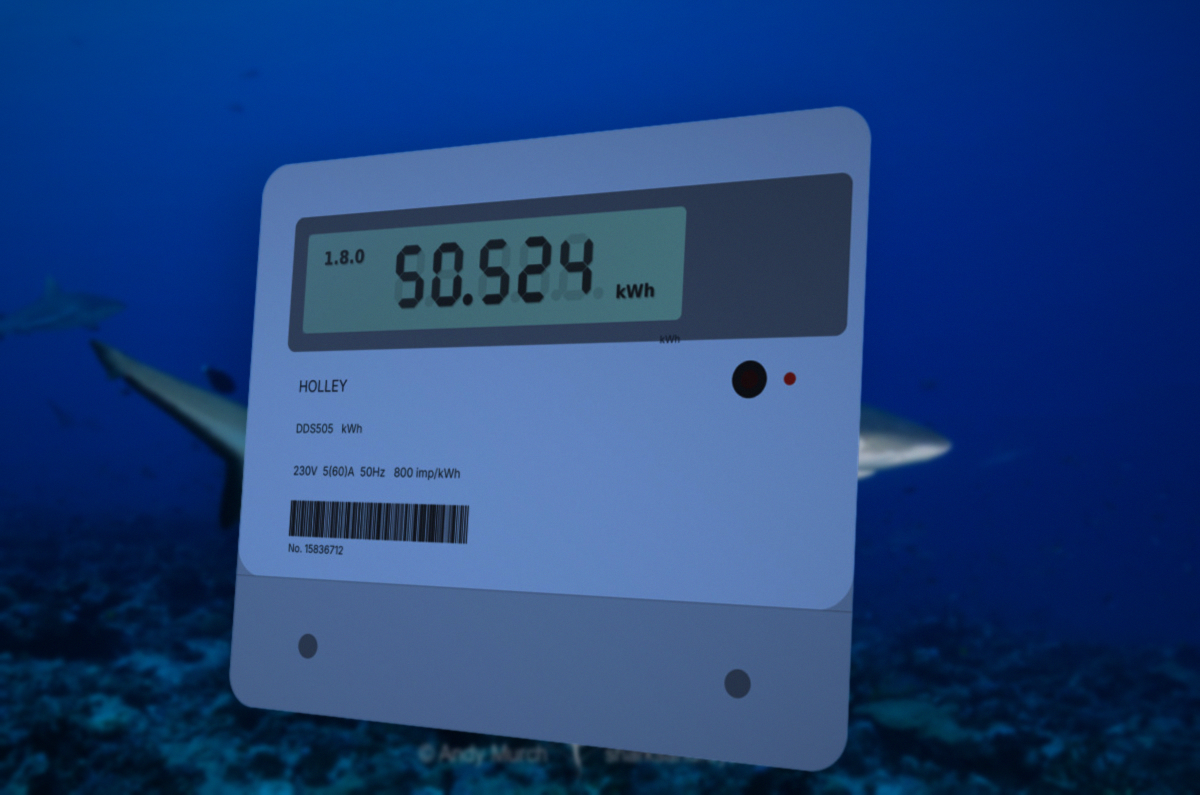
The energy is 50.524 kWh
